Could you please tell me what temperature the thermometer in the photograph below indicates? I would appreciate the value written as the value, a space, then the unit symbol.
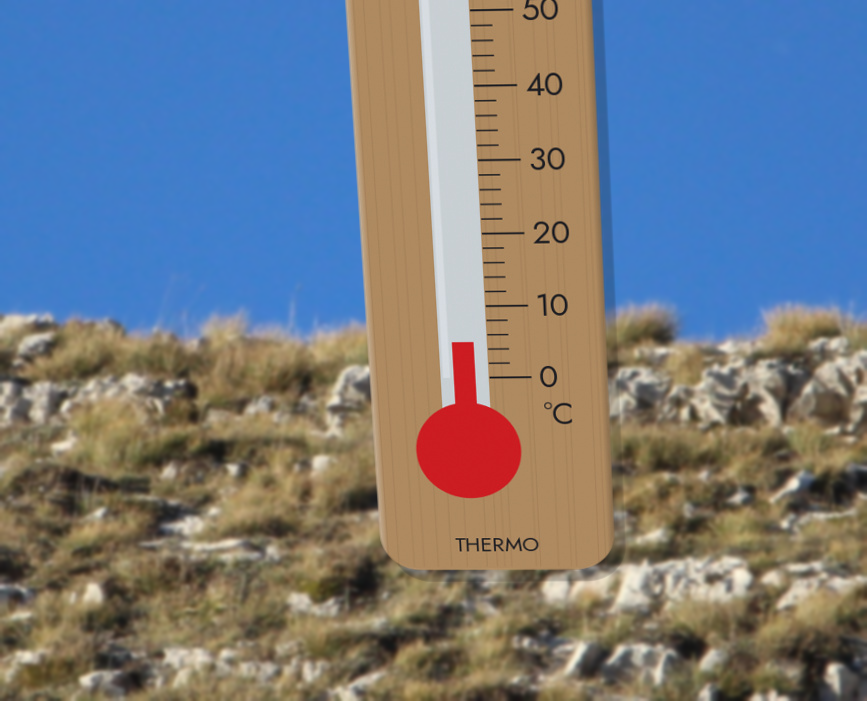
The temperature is 5 °C
